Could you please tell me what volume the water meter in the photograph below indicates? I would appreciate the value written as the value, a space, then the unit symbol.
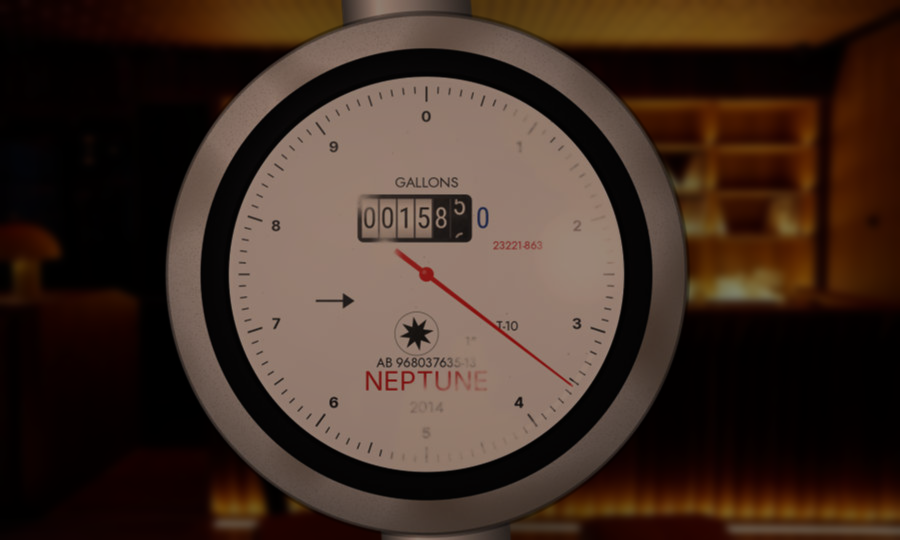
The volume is 15853.5 gal
